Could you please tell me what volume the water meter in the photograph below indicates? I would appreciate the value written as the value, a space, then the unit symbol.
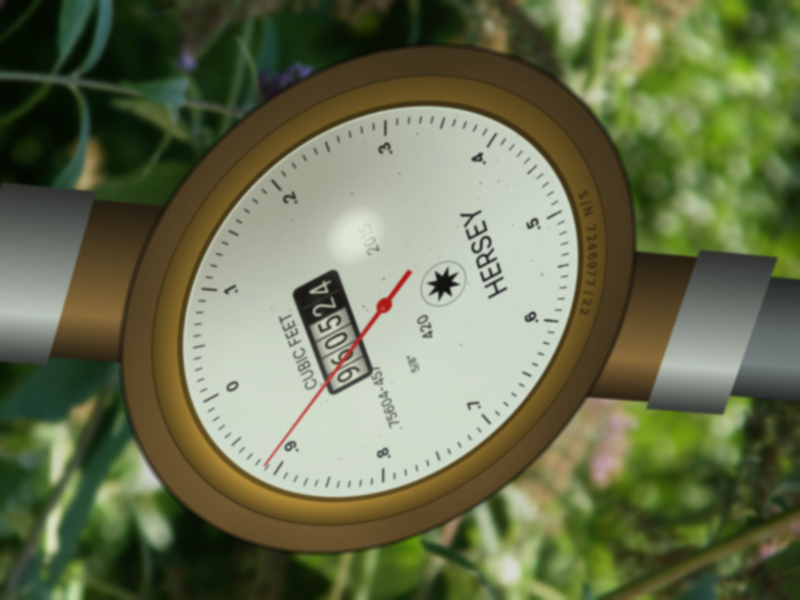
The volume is 960523.91 ft³
